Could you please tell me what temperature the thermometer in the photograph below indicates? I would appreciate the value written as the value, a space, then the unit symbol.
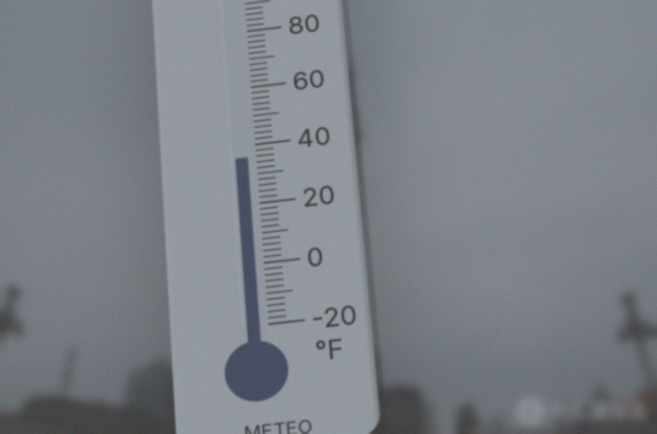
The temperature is 36 °F
